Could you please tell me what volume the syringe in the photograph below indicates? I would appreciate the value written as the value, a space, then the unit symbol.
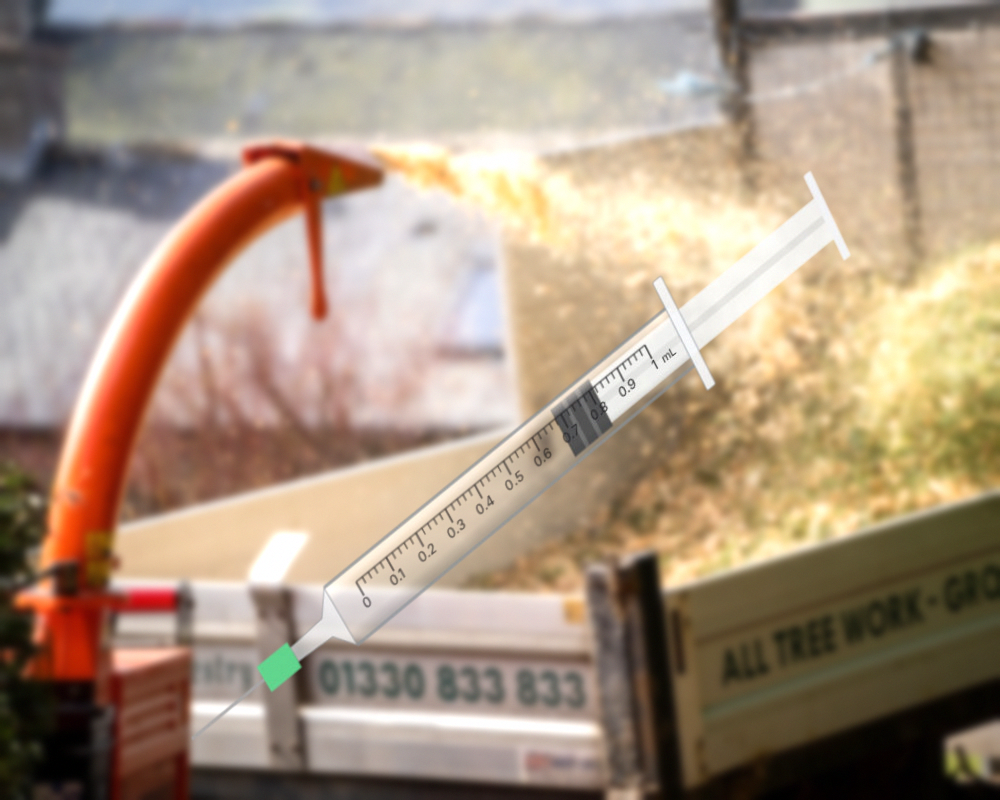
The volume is 0.68 mL
